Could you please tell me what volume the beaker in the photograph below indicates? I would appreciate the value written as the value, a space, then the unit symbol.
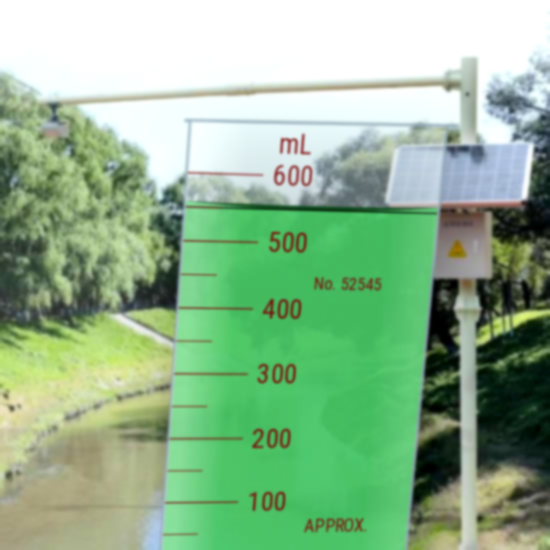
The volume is 550 mL
